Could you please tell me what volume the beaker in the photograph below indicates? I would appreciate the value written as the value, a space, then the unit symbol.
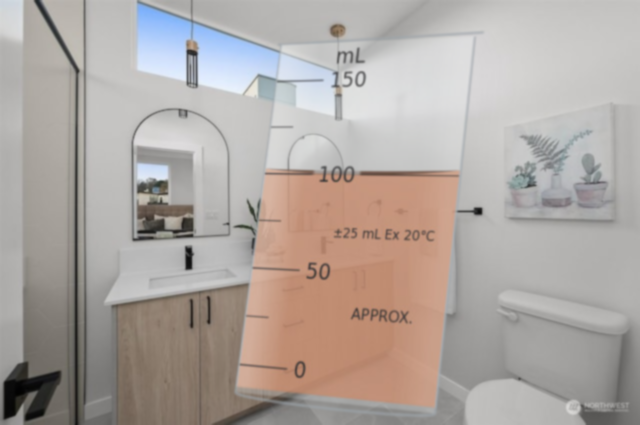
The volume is 100 mL
